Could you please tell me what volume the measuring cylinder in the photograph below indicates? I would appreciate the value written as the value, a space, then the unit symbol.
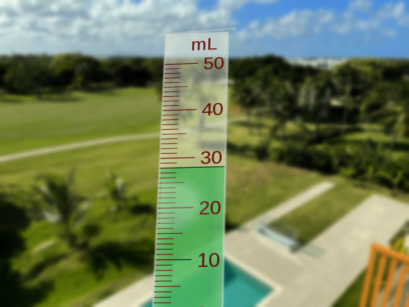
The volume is 28 mL
